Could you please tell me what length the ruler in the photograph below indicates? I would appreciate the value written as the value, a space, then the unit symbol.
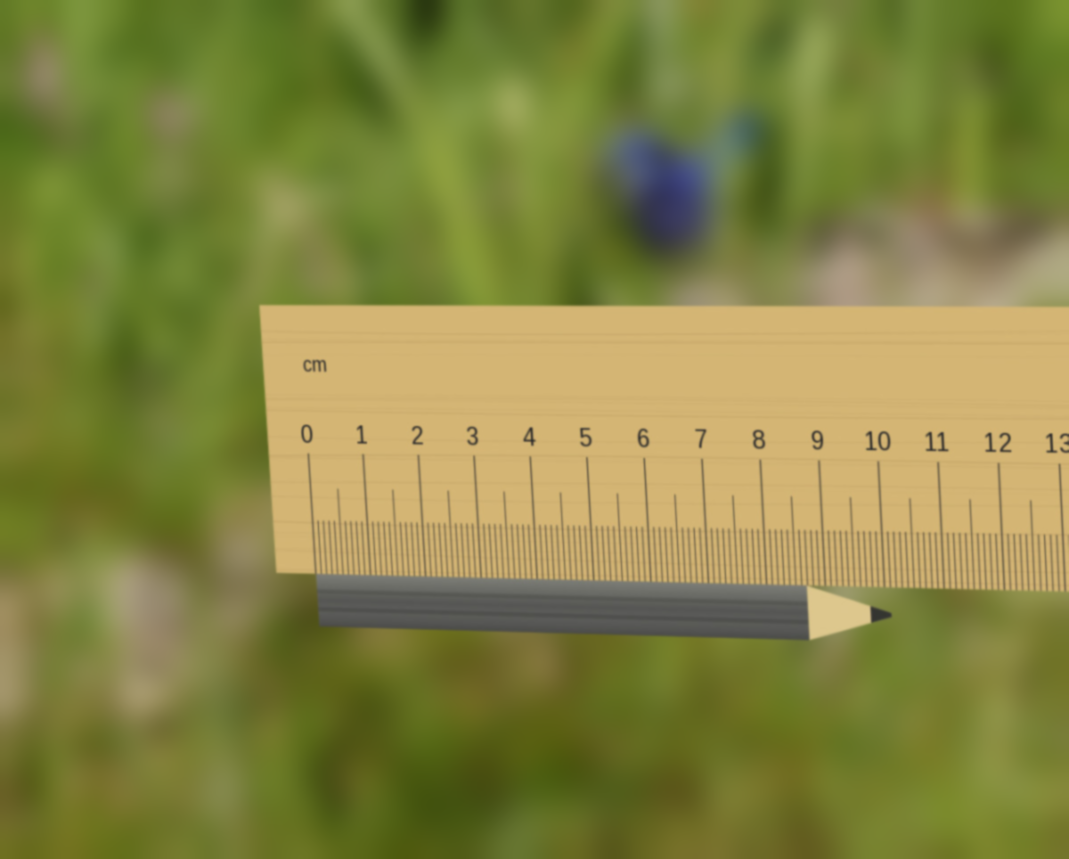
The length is 10.1 cm
